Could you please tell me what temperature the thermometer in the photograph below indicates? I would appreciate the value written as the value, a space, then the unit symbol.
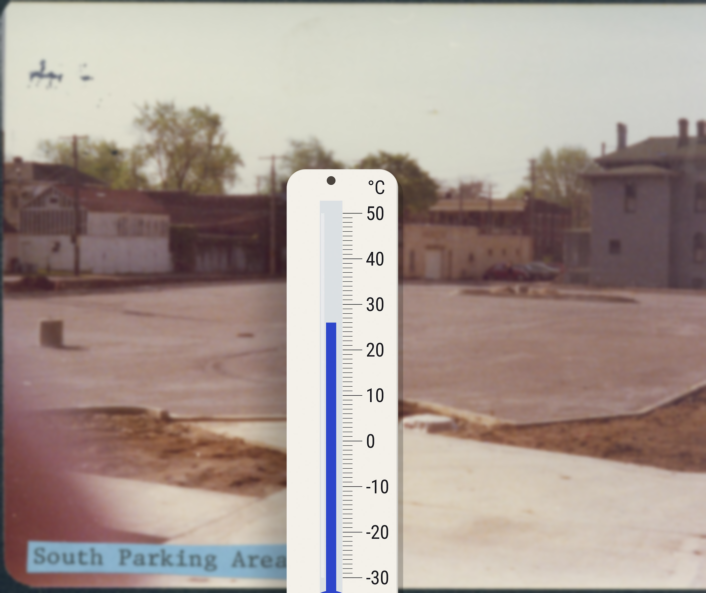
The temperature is 26 °C
